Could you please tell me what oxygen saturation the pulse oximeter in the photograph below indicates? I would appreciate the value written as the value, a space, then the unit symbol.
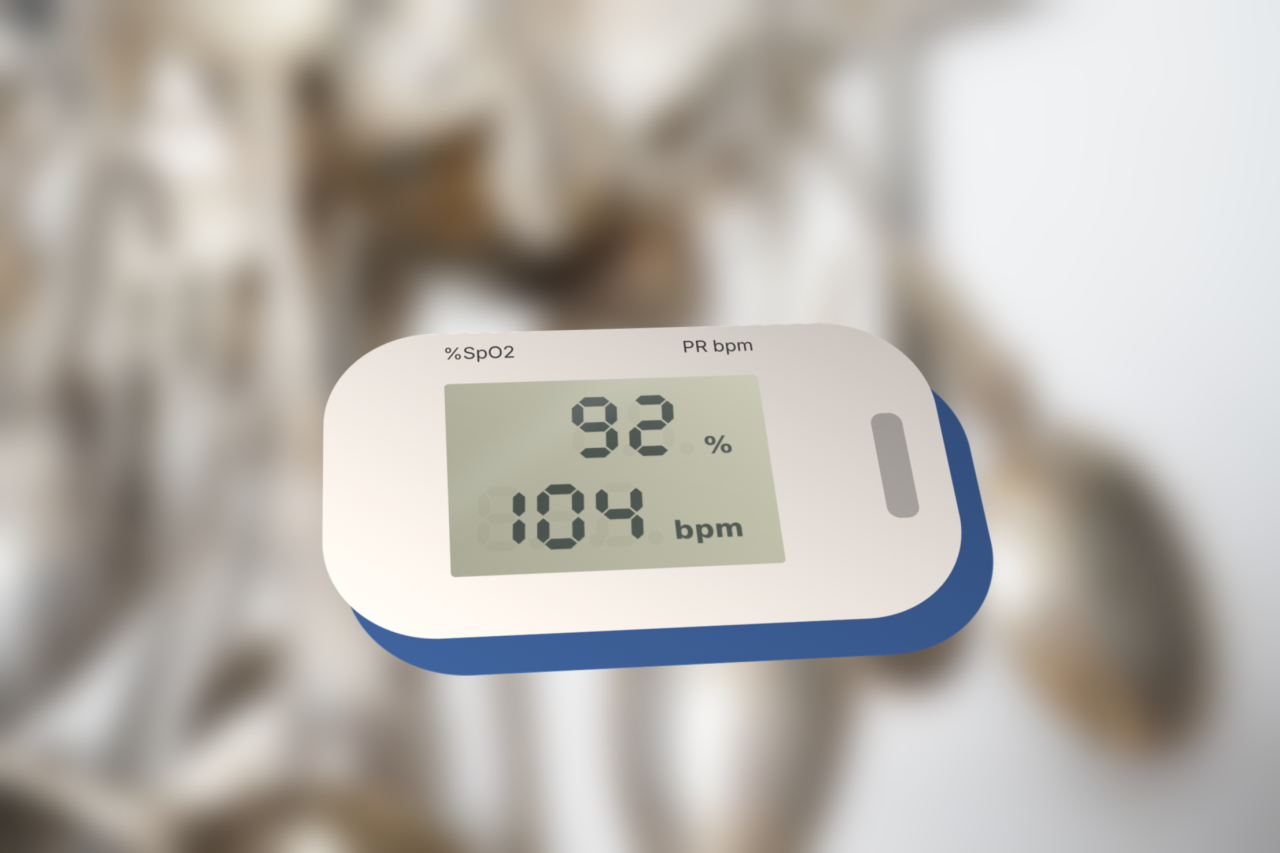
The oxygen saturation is 92 %
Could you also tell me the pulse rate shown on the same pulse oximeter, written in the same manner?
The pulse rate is 104 bpm
